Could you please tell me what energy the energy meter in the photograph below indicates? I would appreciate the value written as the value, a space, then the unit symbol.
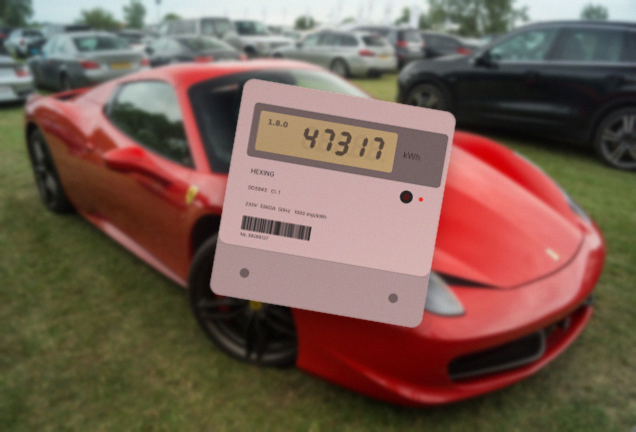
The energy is 47317 kWh
